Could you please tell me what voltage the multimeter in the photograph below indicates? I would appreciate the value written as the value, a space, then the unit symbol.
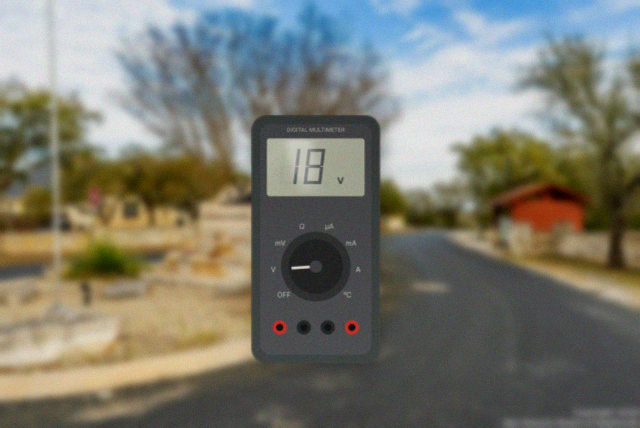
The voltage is 18 V
